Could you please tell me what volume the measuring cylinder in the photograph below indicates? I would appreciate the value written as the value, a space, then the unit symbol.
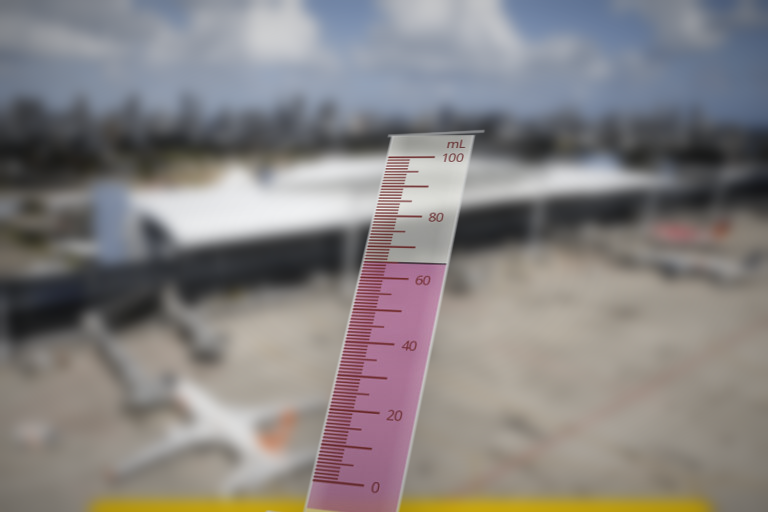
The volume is 65 mL
